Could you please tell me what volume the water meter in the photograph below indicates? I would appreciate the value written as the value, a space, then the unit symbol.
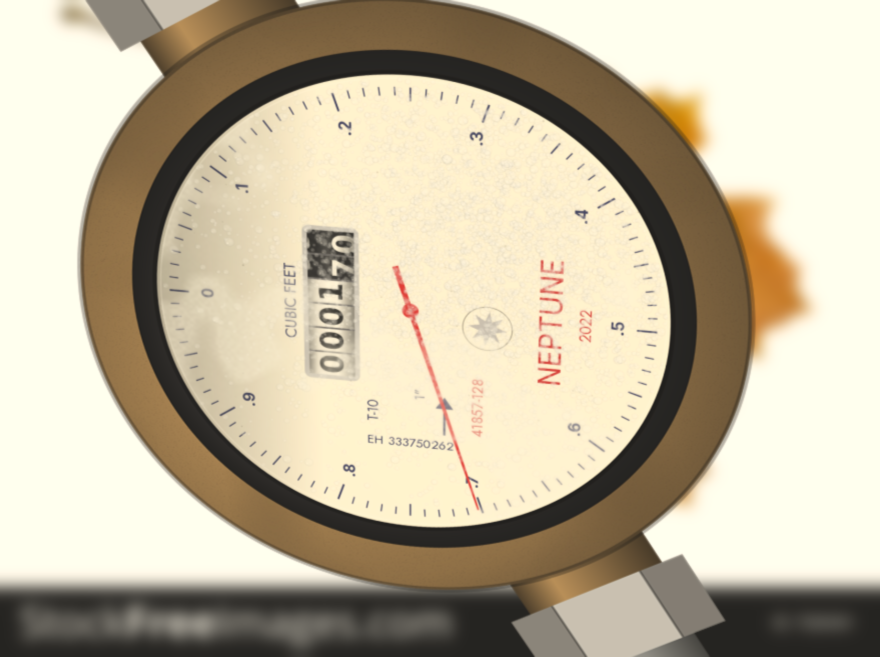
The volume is 169.70 ft³
